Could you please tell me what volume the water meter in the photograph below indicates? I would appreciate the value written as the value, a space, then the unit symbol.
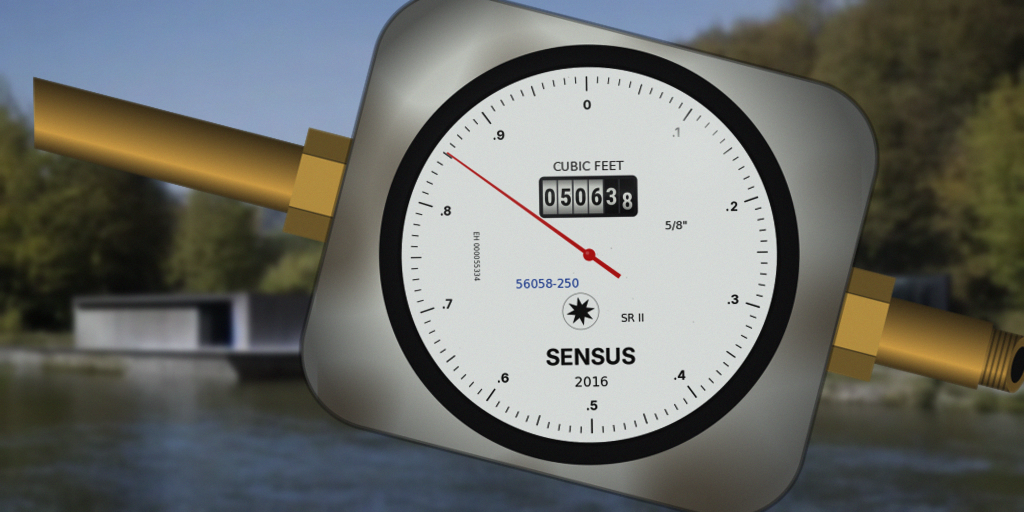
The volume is 50637.85 ft³
